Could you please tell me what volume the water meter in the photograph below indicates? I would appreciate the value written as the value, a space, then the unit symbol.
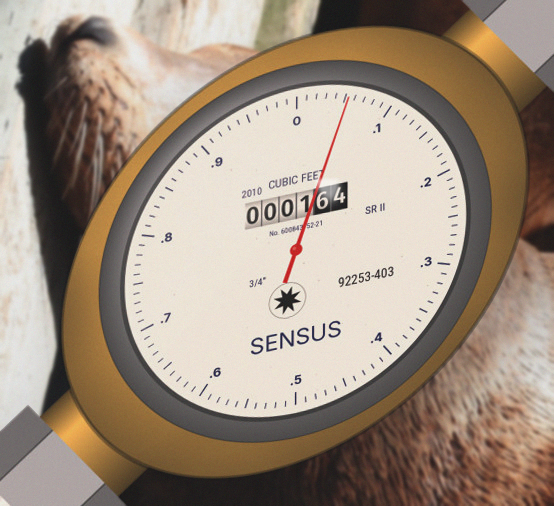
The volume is 164.05 ft³
